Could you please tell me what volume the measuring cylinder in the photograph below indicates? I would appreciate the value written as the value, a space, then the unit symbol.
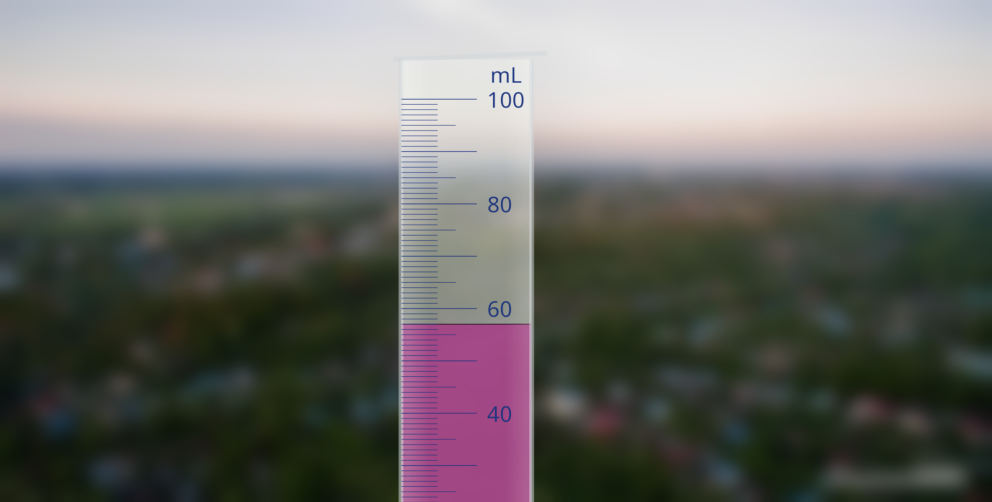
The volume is 57 mL
